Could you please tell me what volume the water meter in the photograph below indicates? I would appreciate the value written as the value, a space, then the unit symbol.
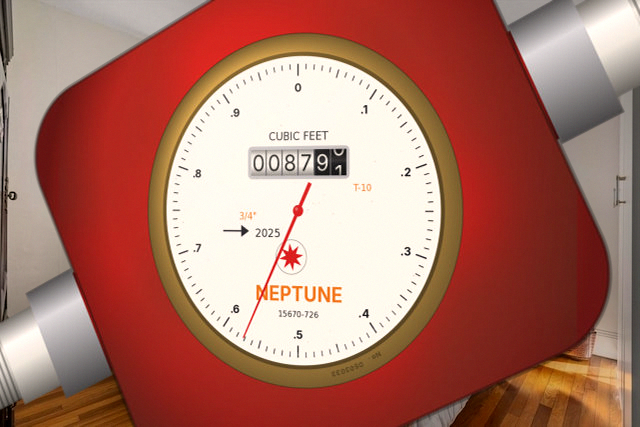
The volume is 8790.57 ft³
